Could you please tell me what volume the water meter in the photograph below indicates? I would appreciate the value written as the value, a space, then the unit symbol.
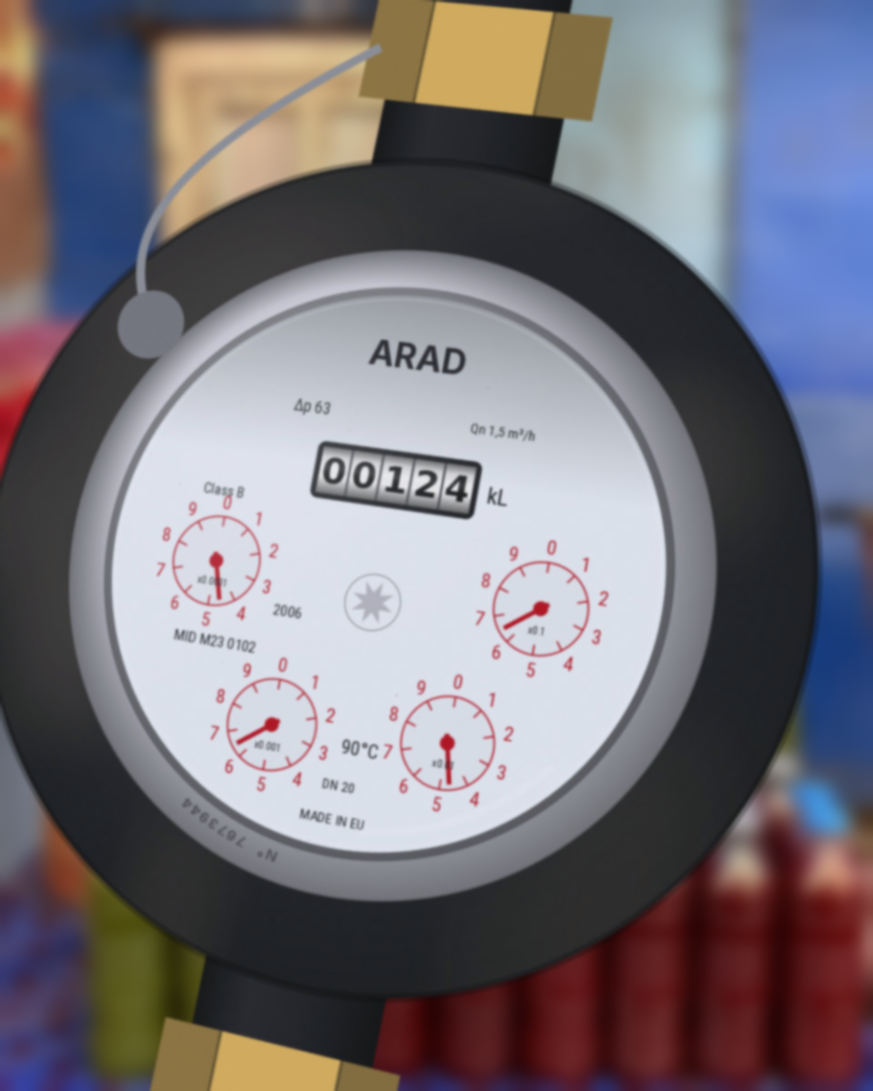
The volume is 124.6464 kL
